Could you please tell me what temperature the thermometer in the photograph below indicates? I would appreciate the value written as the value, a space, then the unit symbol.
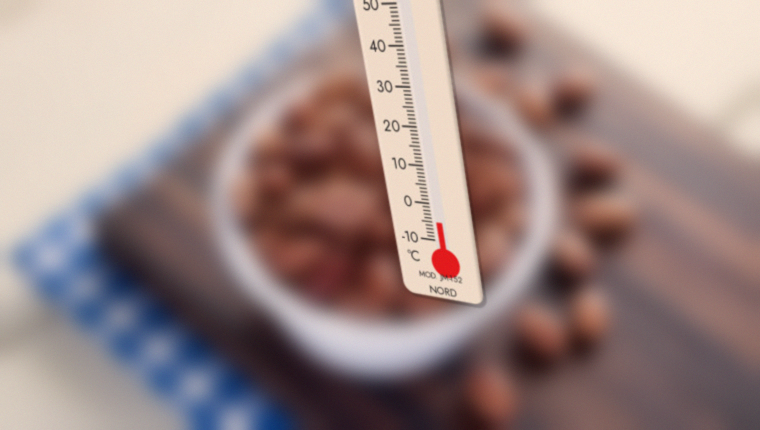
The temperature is -5 °C
